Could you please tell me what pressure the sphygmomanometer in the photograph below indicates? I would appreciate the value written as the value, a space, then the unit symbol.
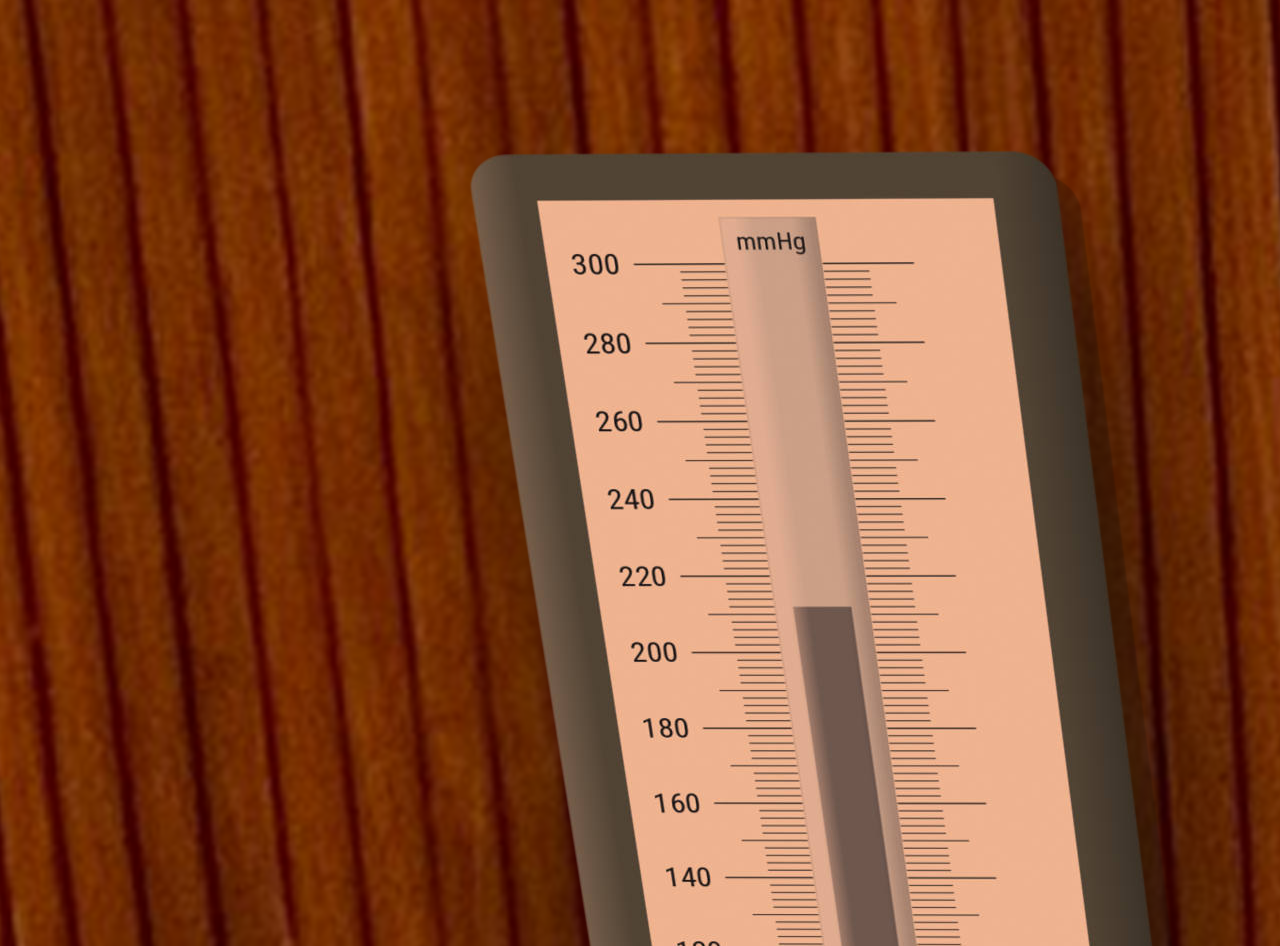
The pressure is 212 mmHg
